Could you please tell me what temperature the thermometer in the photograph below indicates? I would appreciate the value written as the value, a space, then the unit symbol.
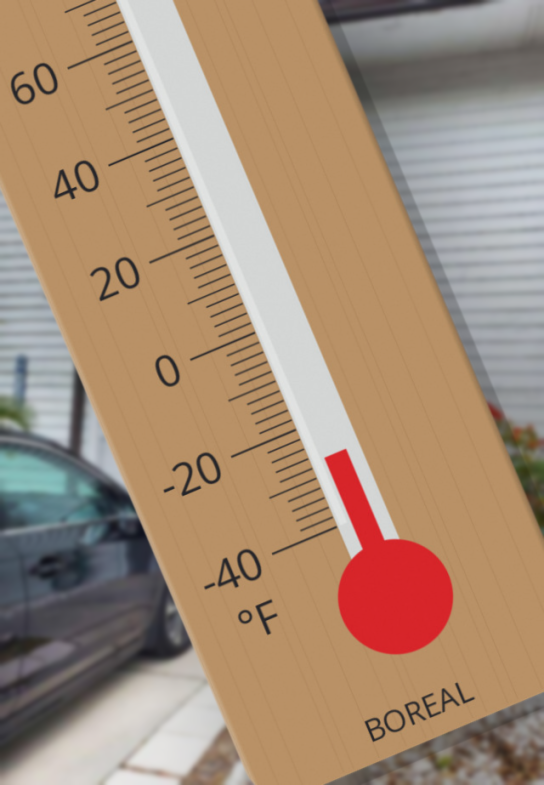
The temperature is -27 °F
